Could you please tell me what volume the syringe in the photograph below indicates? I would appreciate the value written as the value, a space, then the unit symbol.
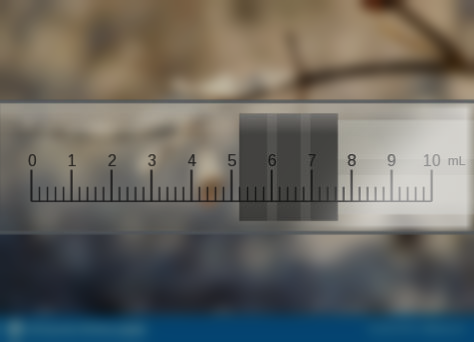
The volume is 5.2 mL
